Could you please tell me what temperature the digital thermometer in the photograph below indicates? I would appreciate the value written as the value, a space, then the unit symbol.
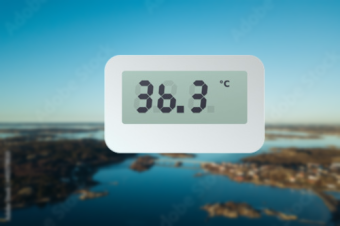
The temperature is 36.3 °C
